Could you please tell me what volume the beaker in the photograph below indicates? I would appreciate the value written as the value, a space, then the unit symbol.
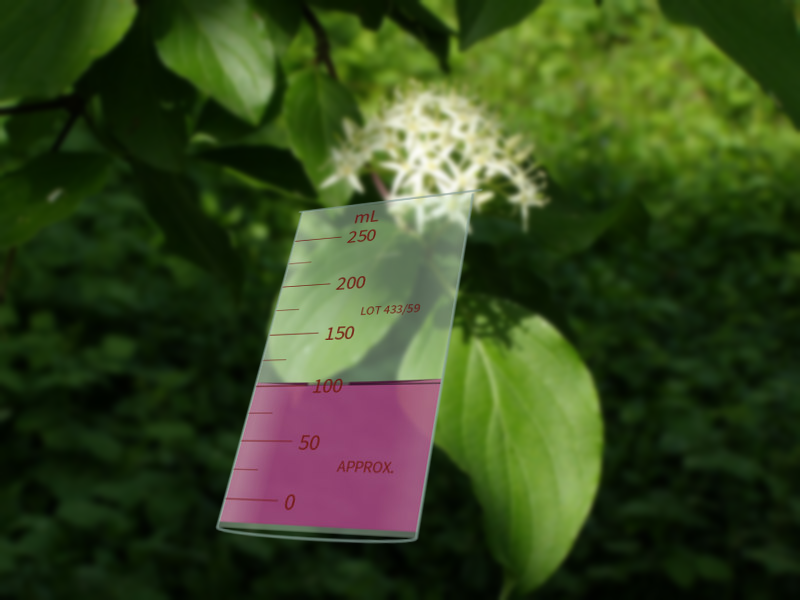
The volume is 100 mL
